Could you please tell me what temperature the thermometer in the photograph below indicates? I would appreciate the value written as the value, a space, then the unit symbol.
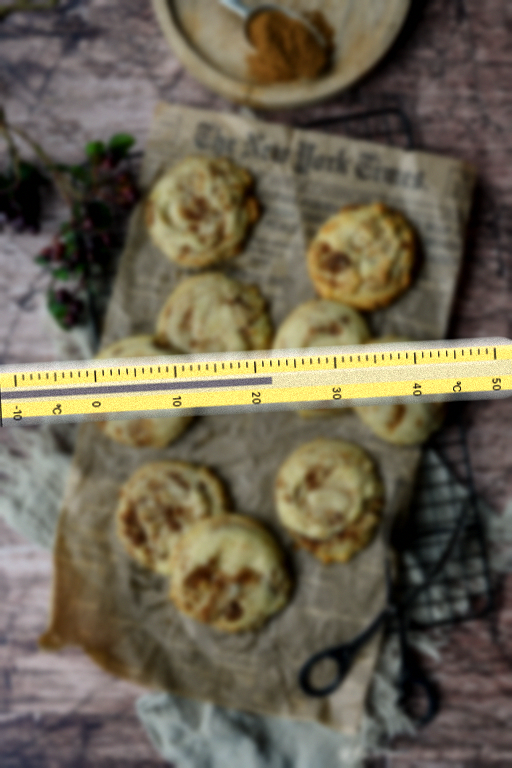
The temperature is 22 °C
